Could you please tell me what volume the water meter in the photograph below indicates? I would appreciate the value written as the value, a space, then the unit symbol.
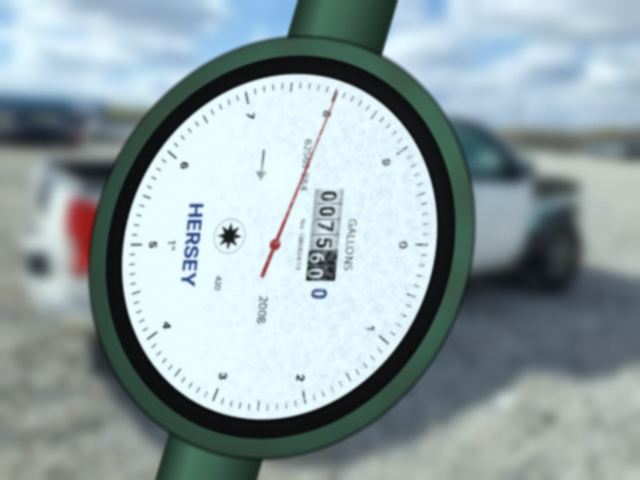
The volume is 75598.0 gal
